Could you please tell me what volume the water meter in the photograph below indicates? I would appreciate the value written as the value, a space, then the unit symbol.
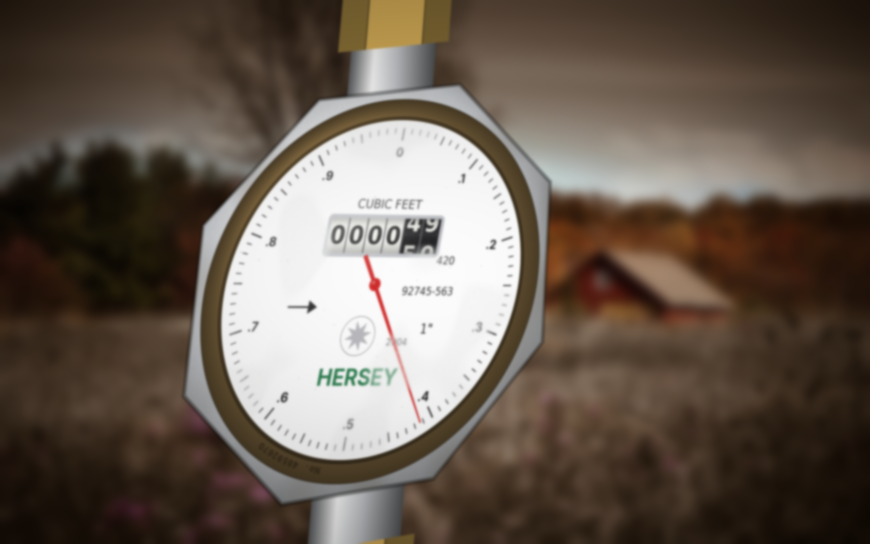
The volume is 49.41 ft³
